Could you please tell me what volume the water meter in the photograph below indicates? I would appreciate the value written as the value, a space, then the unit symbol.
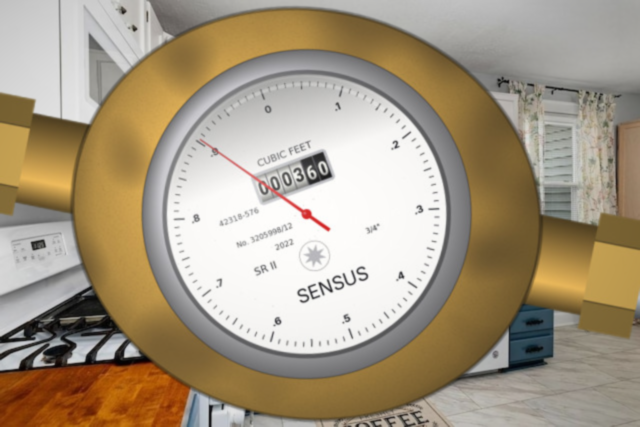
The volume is 359.90 ft³
